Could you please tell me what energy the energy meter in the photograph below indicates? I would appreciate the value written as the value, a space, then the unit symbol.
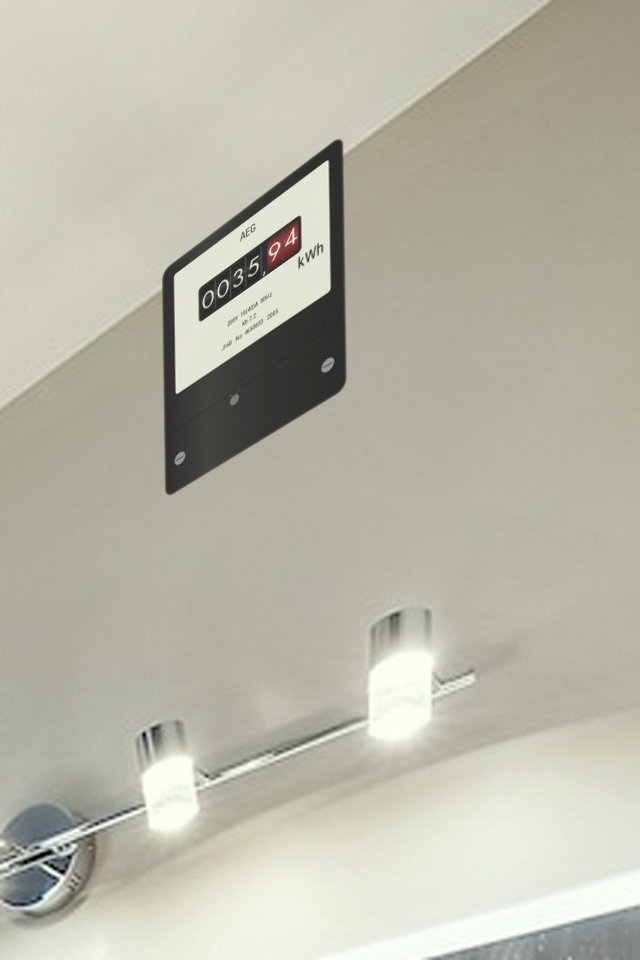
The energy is 35.94 kWh
